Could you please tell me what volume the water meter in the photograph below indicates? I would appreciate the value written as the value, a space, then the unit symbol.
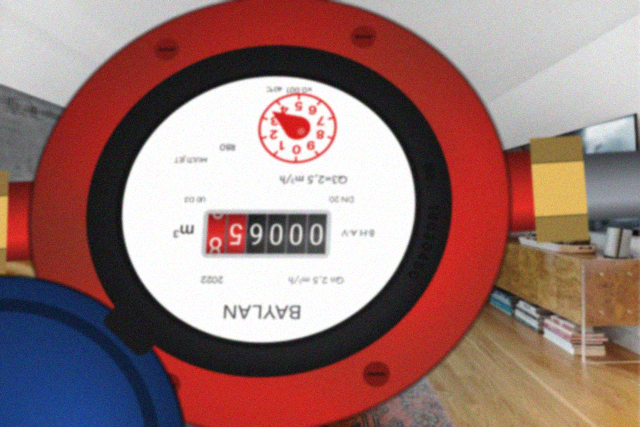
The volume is 6.583 m³
